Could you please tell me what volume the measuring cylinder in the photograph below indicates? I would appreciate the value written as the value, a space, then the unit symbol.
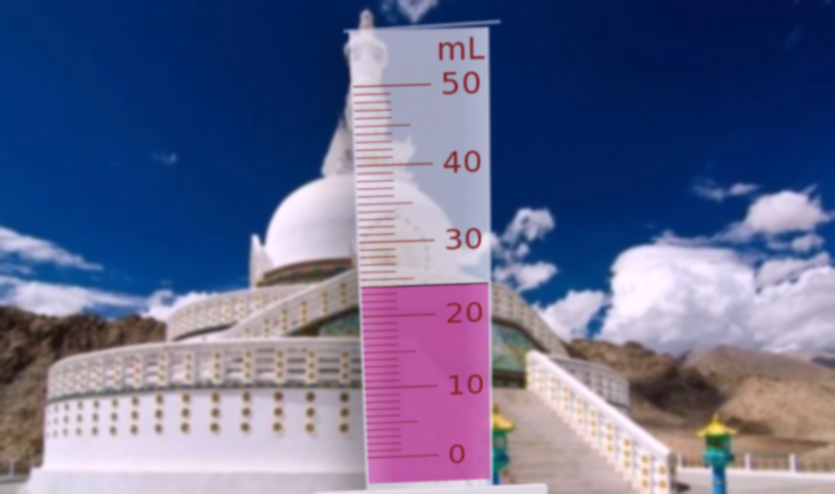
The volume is 24 mL
